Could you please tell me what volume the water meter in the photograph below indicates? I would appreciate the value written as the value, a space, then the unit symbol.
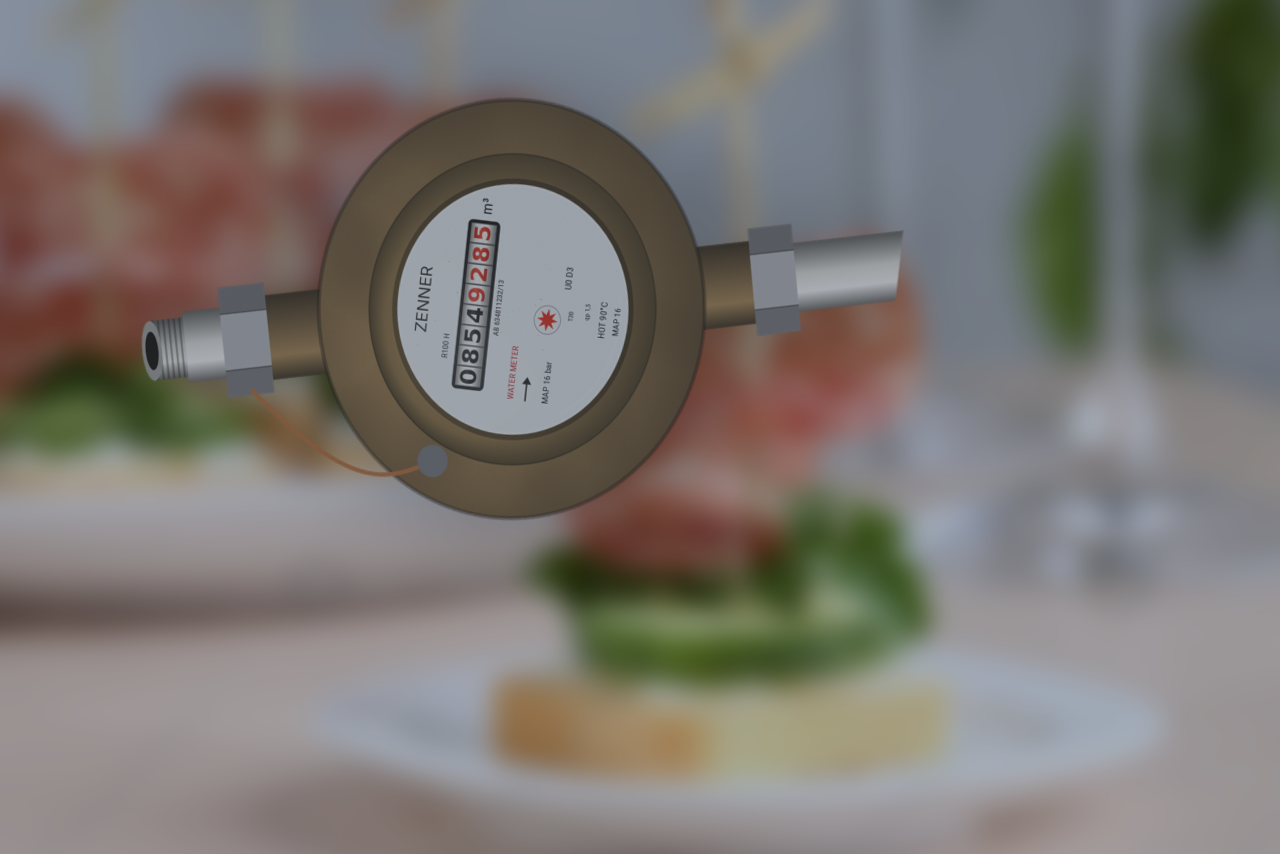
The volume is 854.9285 m³
